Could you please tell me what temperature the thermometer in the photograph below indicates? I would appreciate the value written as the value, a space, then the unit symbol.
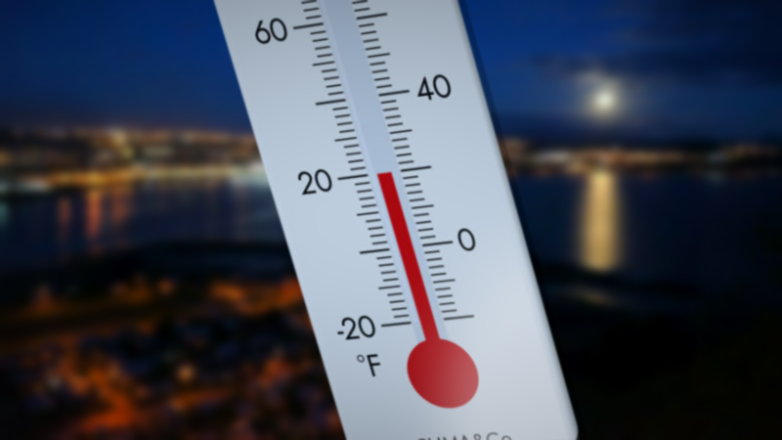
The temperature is 20 °F
